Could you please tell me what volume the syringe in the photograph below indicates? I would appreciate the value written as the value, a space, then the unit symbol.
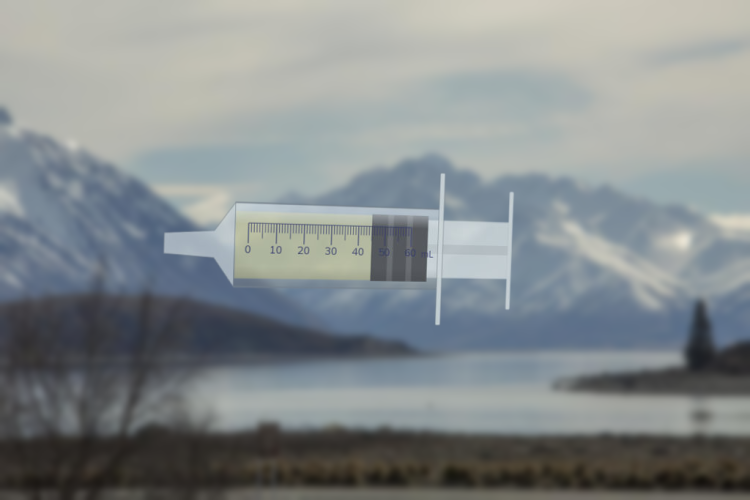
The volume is 45 mL
